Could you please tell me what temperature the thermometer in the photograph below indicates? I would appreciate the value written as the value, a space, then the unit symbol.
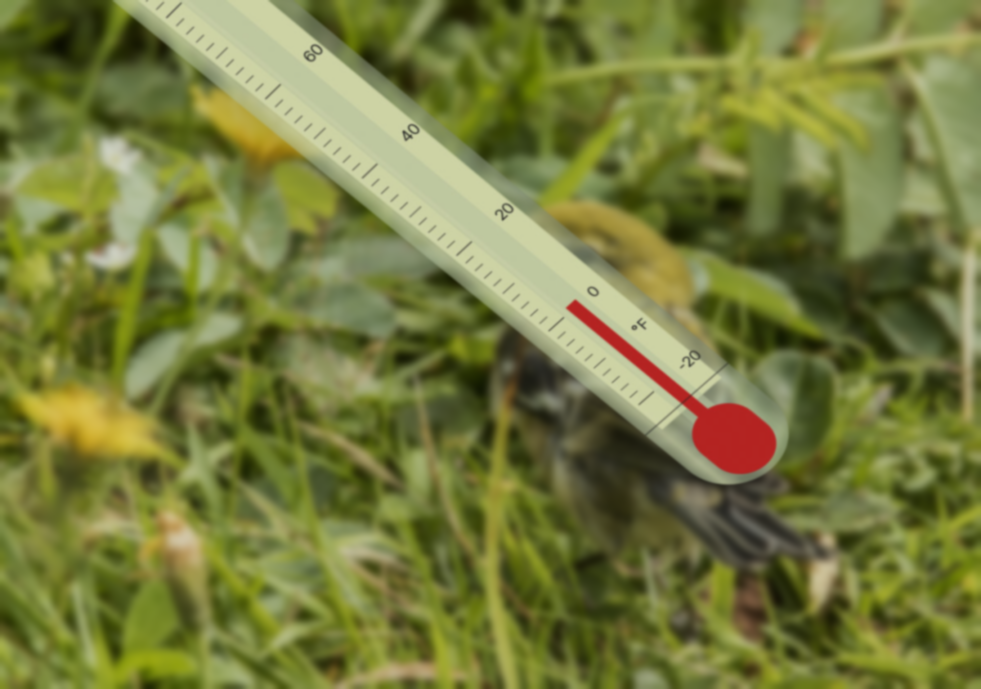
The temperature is 1 °F
